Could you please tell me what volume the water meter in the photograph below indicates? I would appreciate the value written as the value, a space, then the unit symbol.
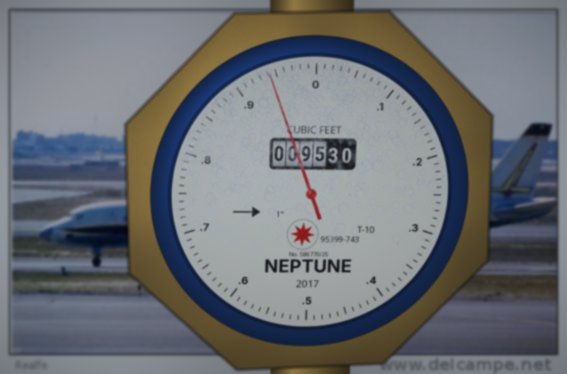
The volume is 9529.94 ft³
